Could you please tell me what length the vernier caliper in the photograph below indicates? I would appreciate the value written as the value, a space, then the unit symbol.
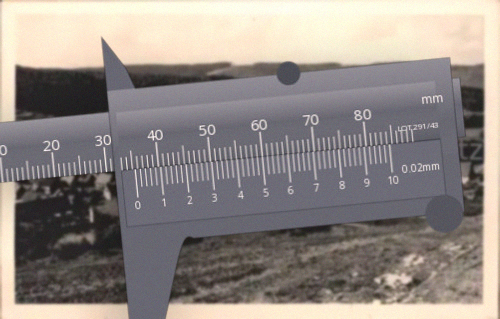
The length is 35.5 mm
